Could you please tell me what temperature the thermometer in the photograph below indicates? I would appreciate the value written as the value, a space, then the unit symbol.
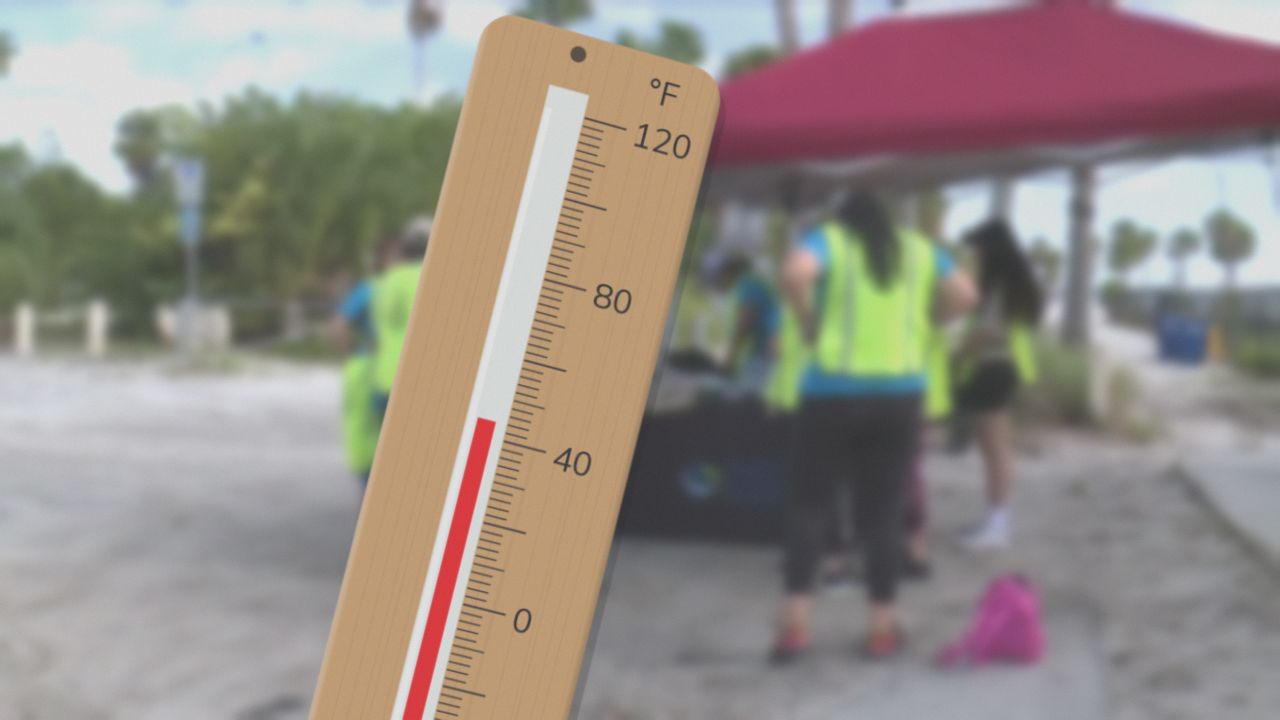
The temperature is 44 °F
